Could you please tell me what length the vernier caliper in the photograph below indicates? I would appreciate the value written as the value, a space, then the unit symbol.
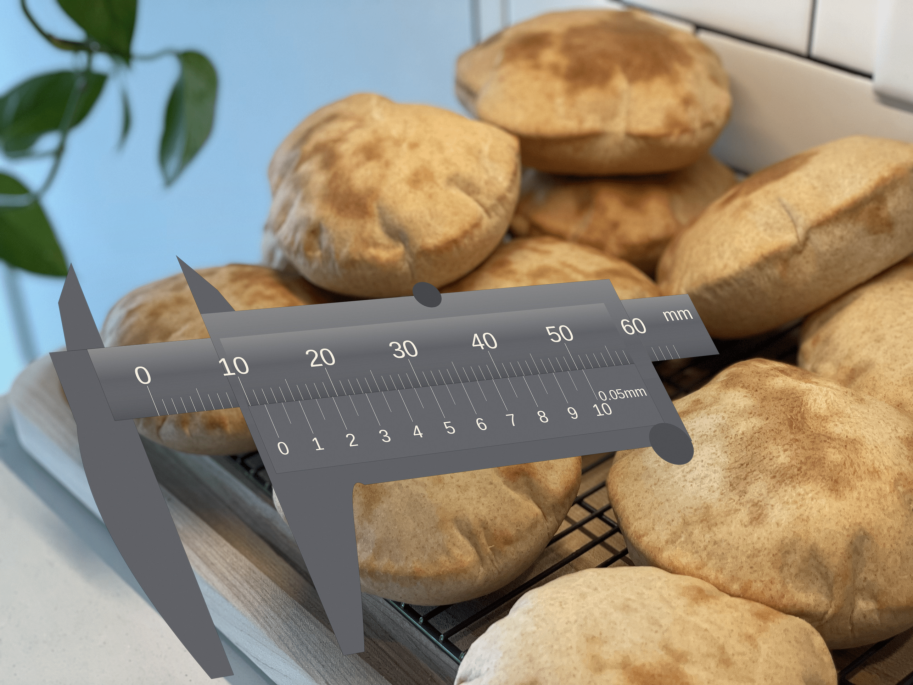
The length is 11.6 mm
